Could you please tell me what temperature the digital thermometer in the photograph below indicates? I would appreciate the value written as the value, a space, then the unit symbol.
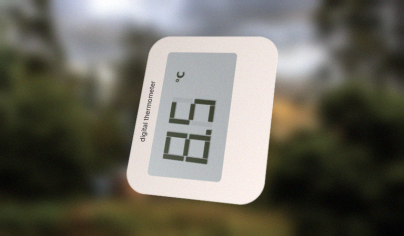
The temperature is 8.5 °C
